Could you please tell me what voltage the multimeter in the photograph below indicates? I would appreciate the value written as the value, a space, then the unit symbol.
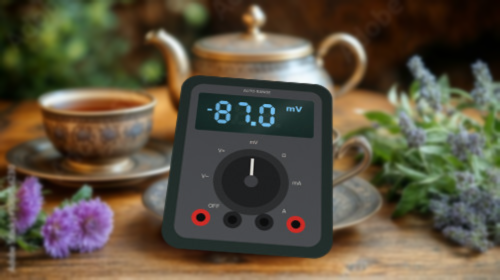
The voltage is -87.0 mV
